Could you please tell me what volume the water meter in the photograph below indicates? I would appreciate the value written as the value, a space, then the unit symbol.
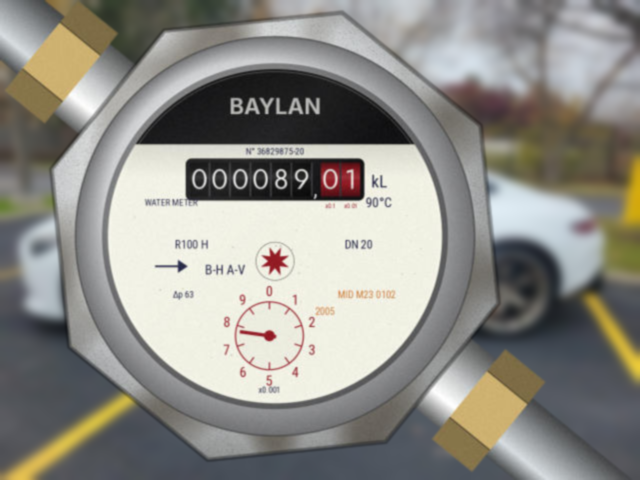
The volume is 89.017 kL
